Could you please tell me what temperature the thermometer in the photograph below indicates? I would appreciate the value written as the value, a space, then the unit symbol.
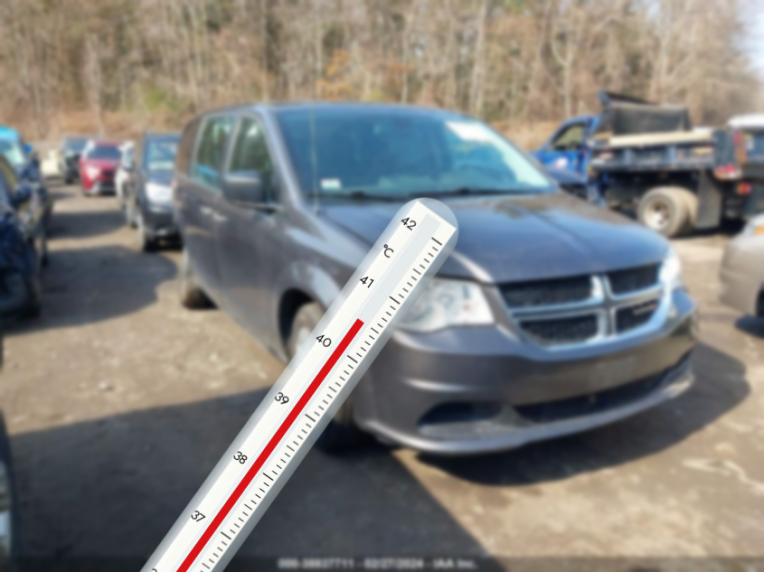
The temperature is 40.5 °C
